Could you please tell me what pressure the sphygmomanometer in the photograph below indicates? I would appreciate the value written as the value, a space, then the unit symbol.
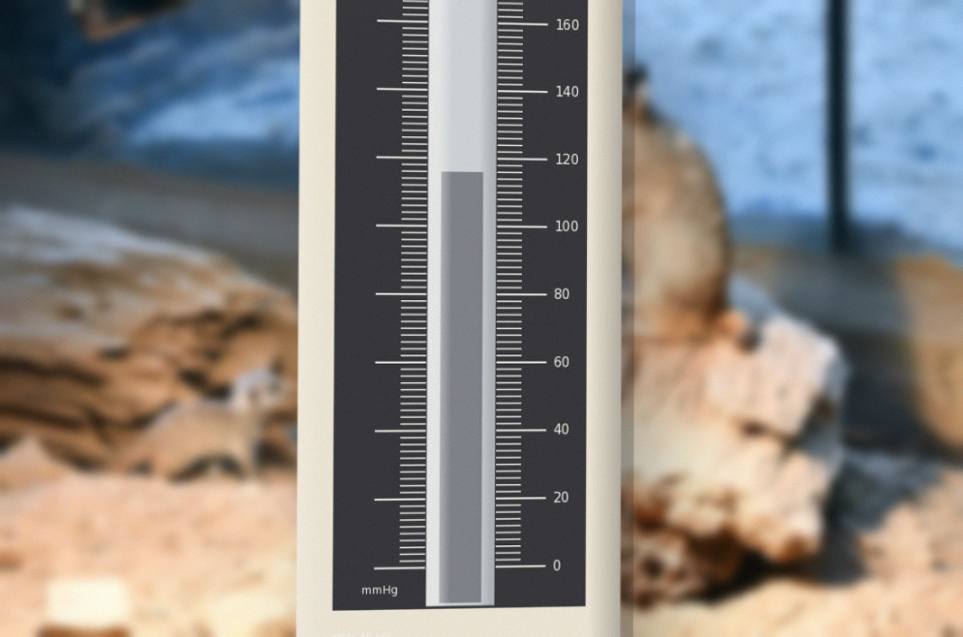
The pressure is 116 mmHg
